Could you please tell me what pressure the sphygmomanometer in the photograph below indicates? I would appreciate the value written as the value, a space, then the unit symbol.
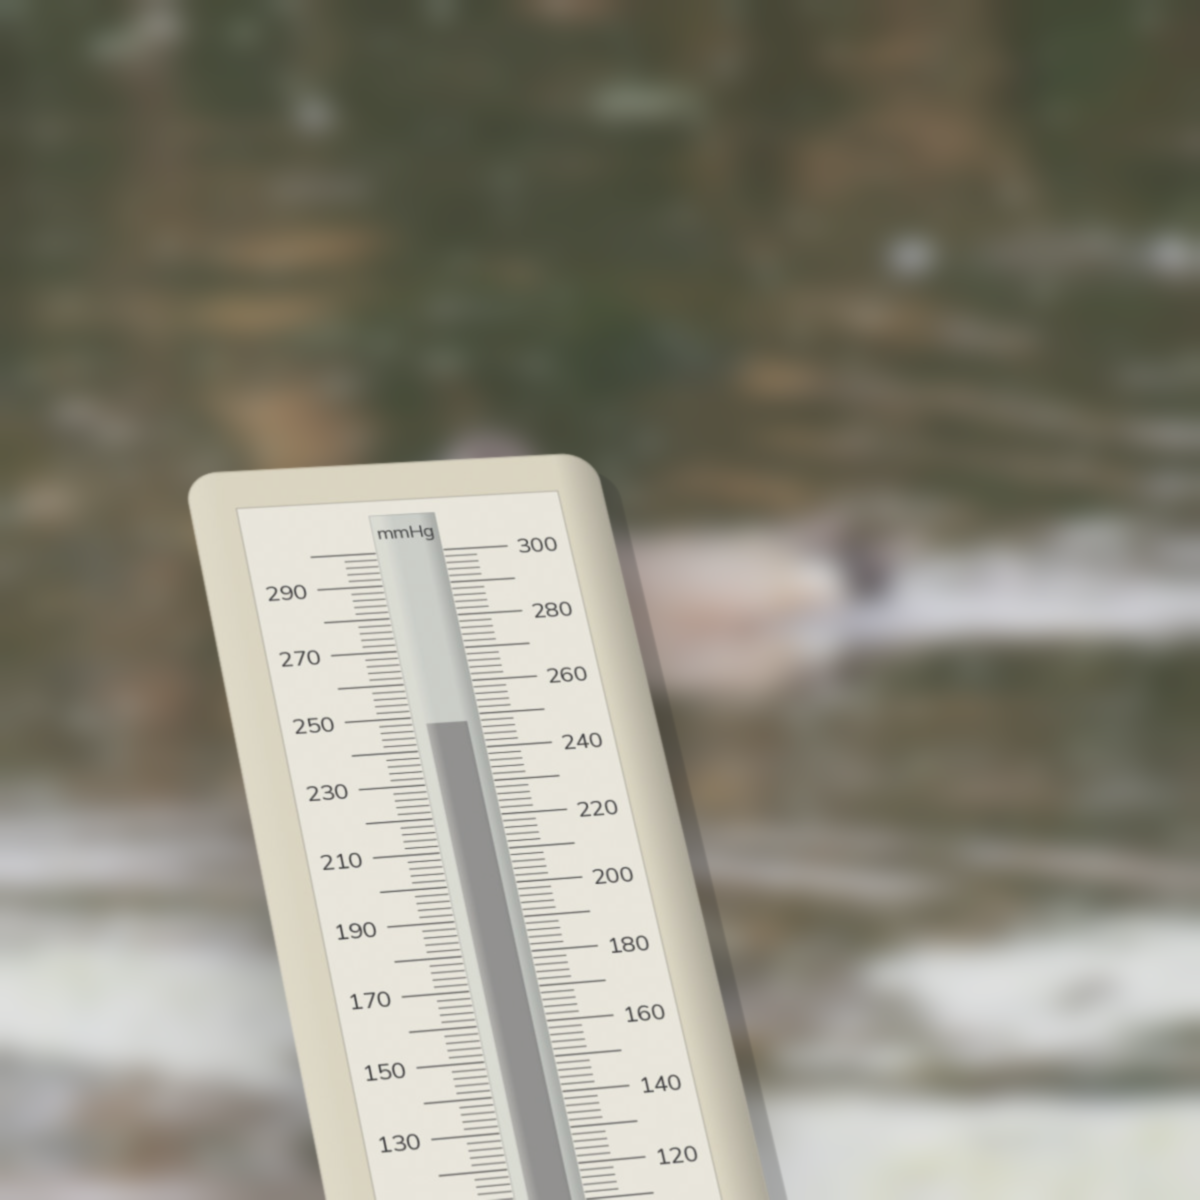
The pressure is 248 mmHg
